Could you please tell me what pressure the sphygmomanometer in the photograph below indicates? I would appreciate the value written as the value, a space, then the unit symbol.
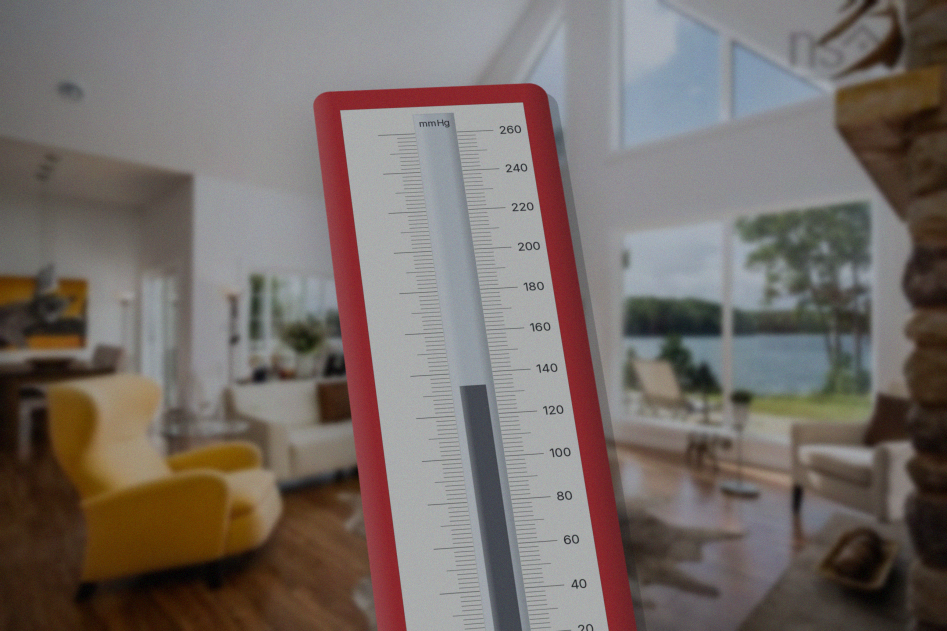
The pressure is 134 mmHg
